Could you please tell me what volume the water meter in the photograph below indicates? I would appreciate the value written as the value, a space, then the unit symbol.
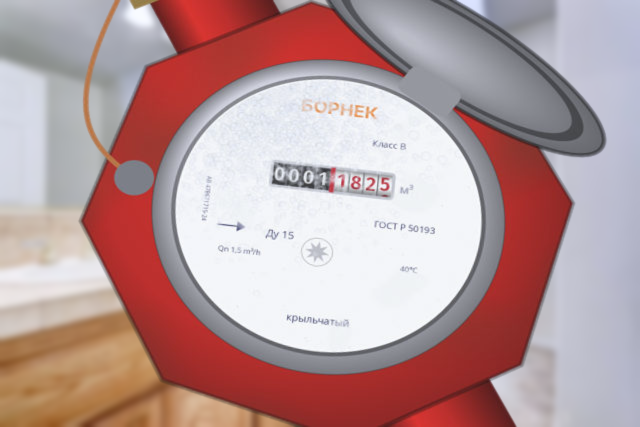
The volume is 1.1825 m³
